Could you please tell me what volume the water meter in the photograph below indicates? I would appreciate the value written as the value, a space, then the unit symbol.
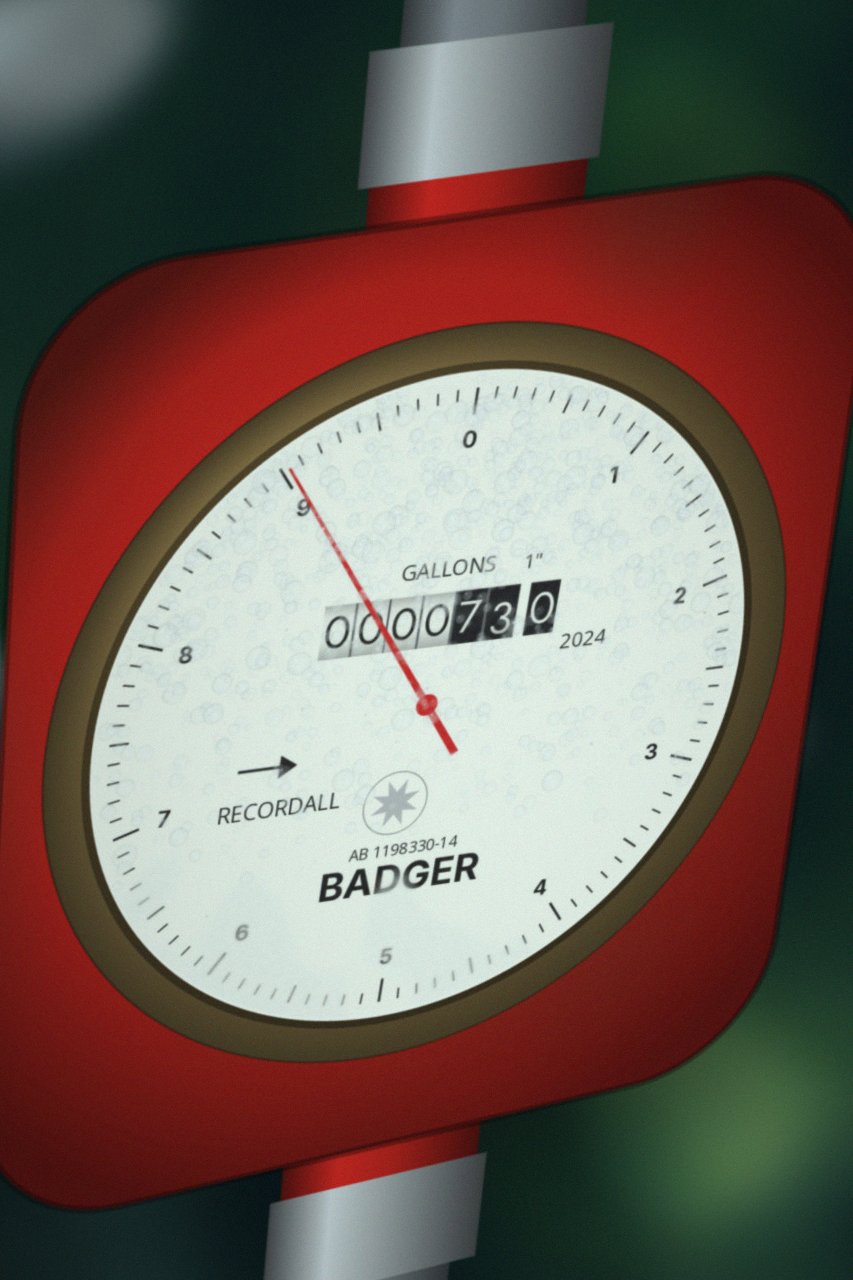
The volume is 729.0 gal
